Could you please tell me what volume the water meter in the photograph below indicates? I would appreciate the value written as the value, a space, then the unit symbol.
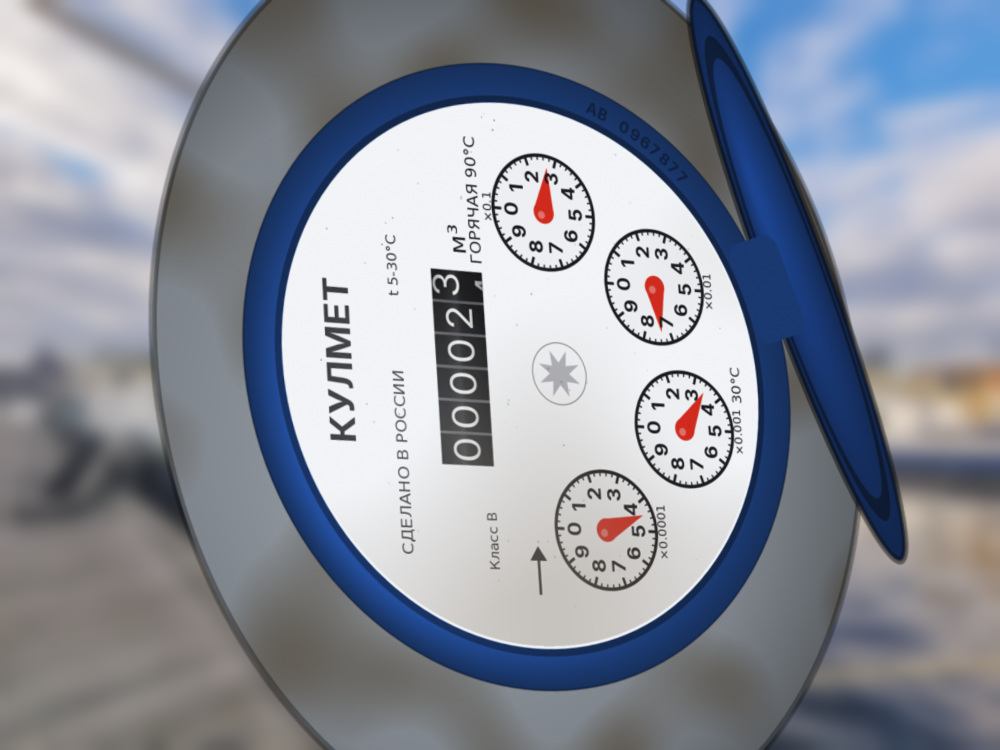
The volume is 23.2734 m³
